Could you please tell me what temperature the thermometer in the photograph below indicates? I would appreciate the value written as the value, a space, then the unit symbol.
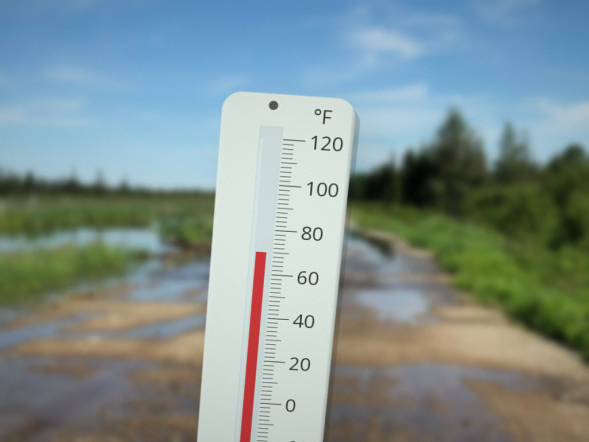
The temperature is 70 °F
